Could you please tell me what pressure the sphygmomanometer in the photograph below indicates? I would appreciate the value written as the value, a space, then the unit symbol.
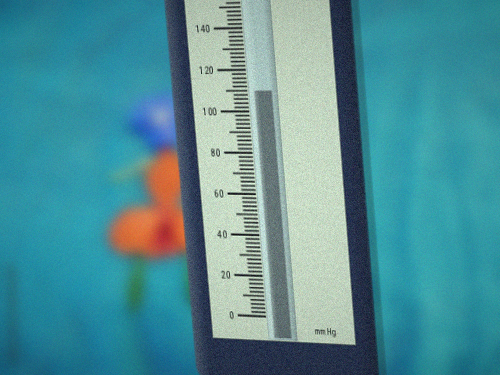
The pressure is 110 mmHg
